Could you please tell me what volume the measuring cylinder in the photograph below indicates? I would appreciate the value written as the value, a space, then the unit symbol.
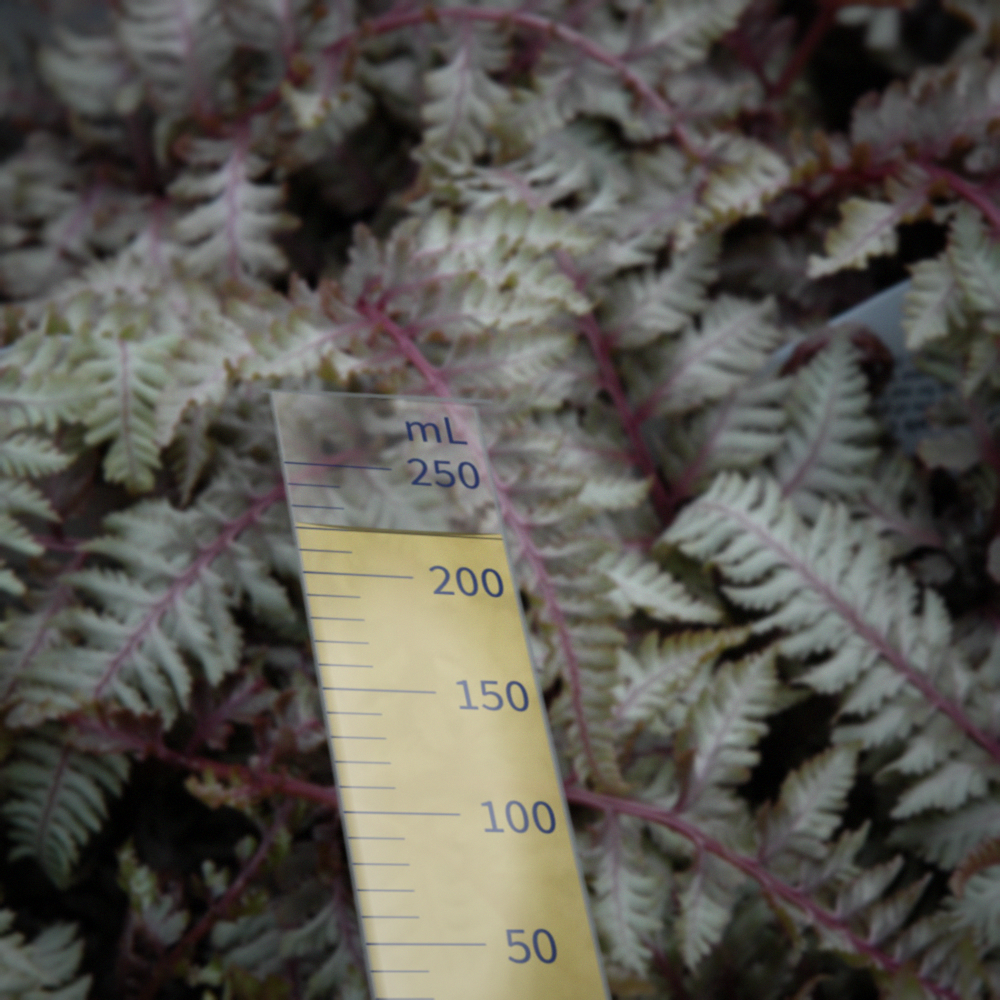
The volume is 220 mL
